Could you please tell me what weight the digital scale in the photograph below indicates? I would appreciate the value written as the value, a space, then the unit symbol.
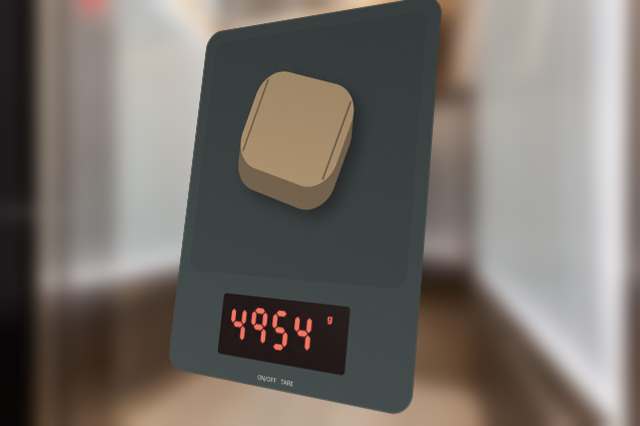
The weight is 4954 g
